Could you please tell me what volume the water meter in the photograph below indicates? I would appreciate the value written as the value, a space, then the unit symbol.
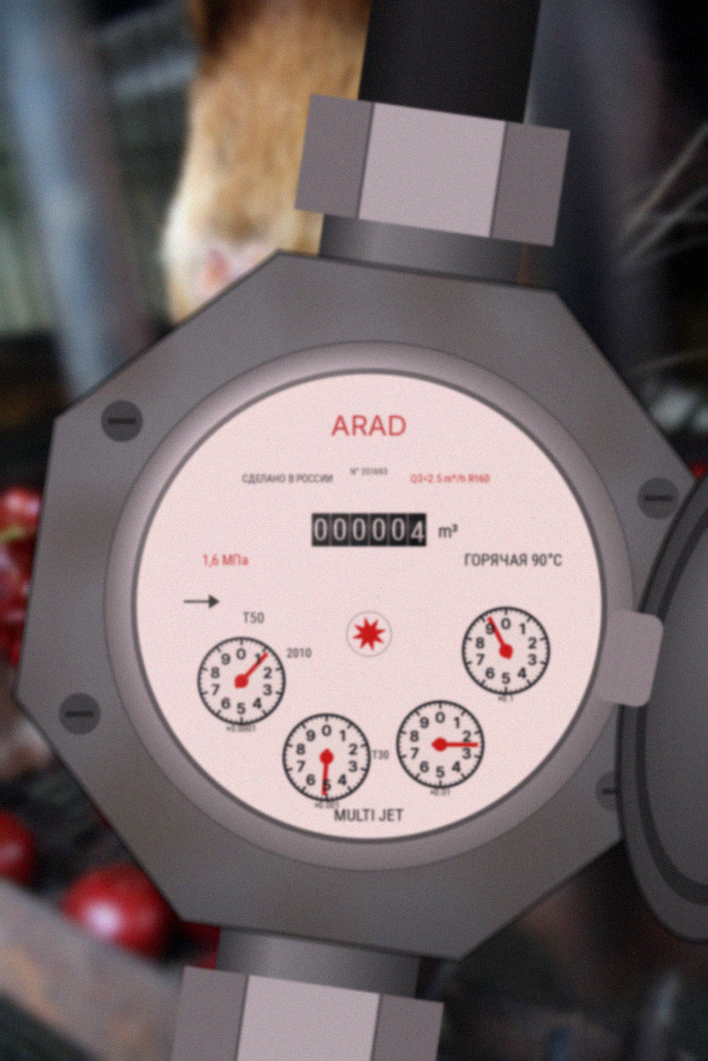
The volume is 3.9251 m³
